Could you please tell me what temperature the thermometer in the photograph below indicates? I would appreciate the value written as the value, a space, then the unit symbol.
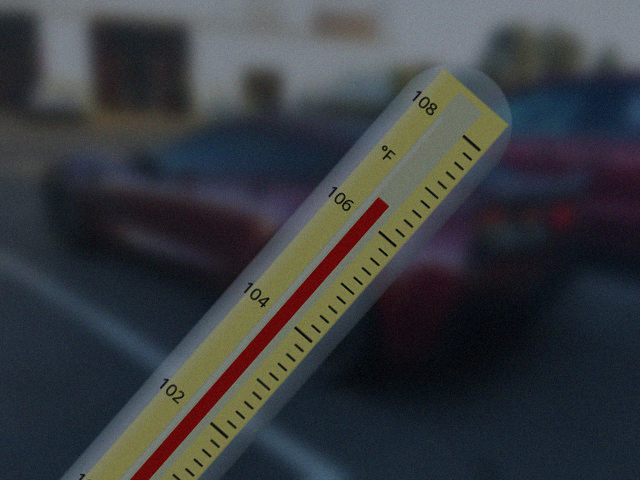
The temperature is 106.4 °F
